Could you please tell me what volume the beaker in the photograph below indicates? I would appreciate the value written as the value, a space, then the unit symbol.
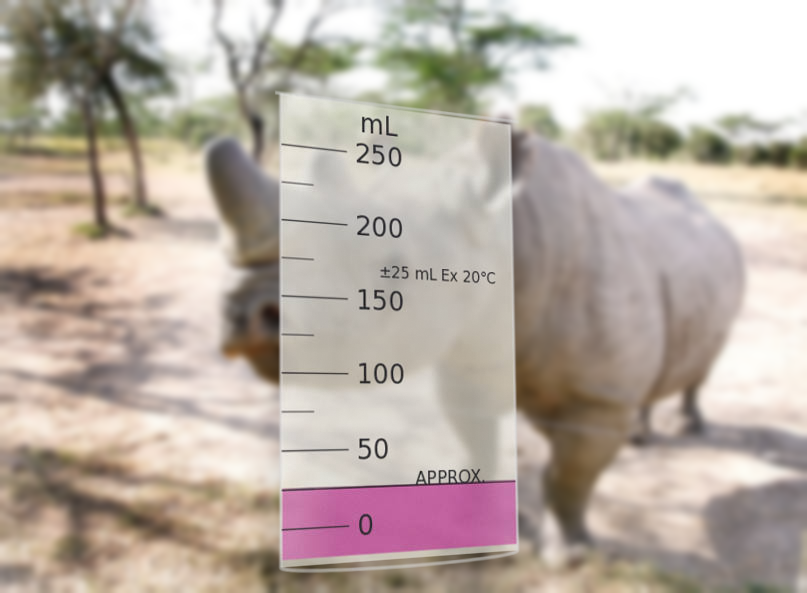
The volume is 25 mL
